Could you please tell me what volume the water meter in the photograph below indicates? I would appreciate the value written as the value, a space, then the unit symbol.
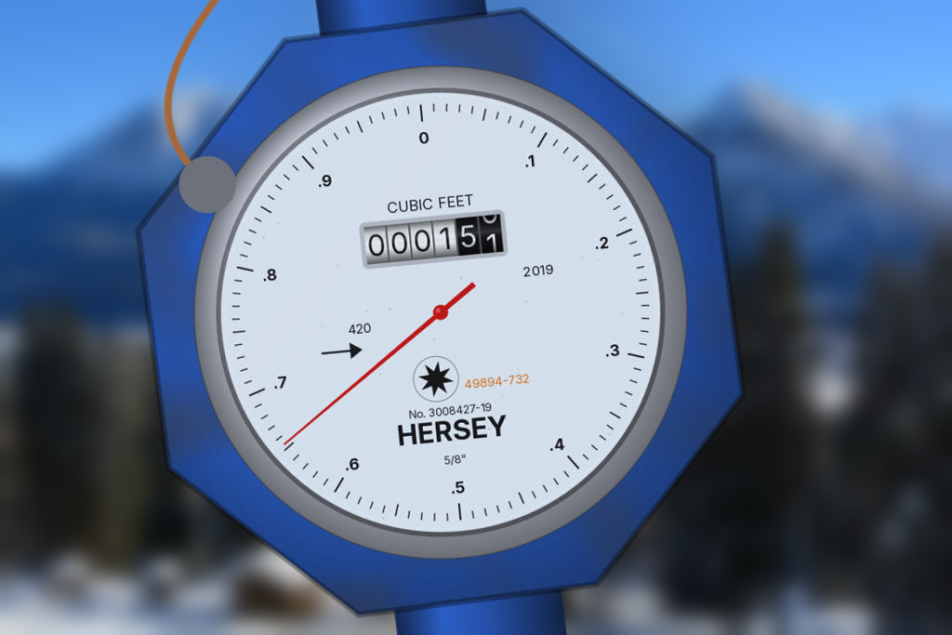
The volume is 150.65 ft³
